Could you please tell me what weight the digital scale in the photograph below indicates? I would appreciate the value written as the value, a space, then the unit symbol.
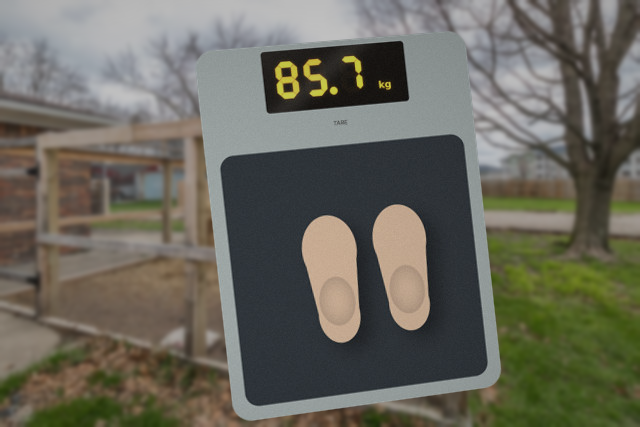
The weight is 85.7 kg
